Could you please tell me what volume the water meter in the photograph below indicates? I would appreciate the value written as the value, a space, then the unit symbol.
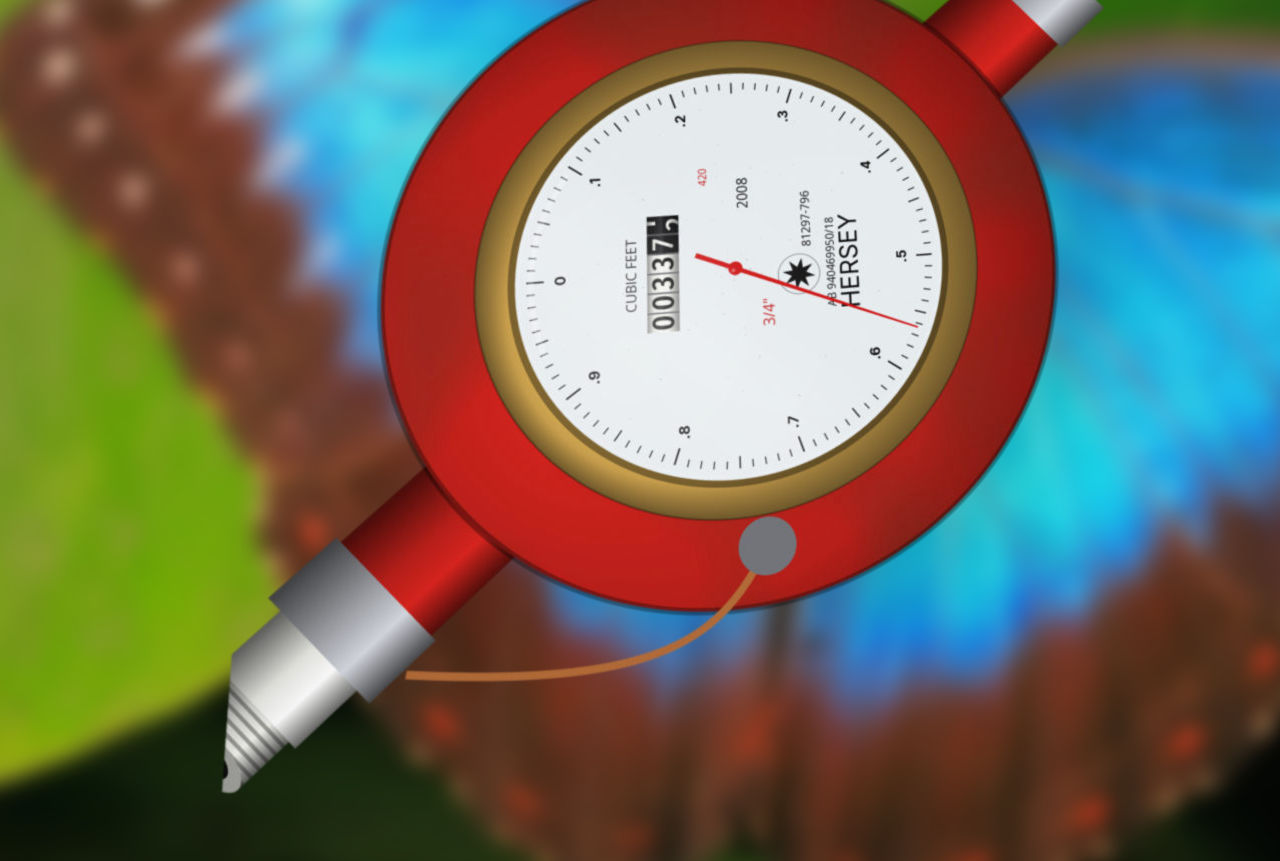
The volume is 3371.56 ft³
